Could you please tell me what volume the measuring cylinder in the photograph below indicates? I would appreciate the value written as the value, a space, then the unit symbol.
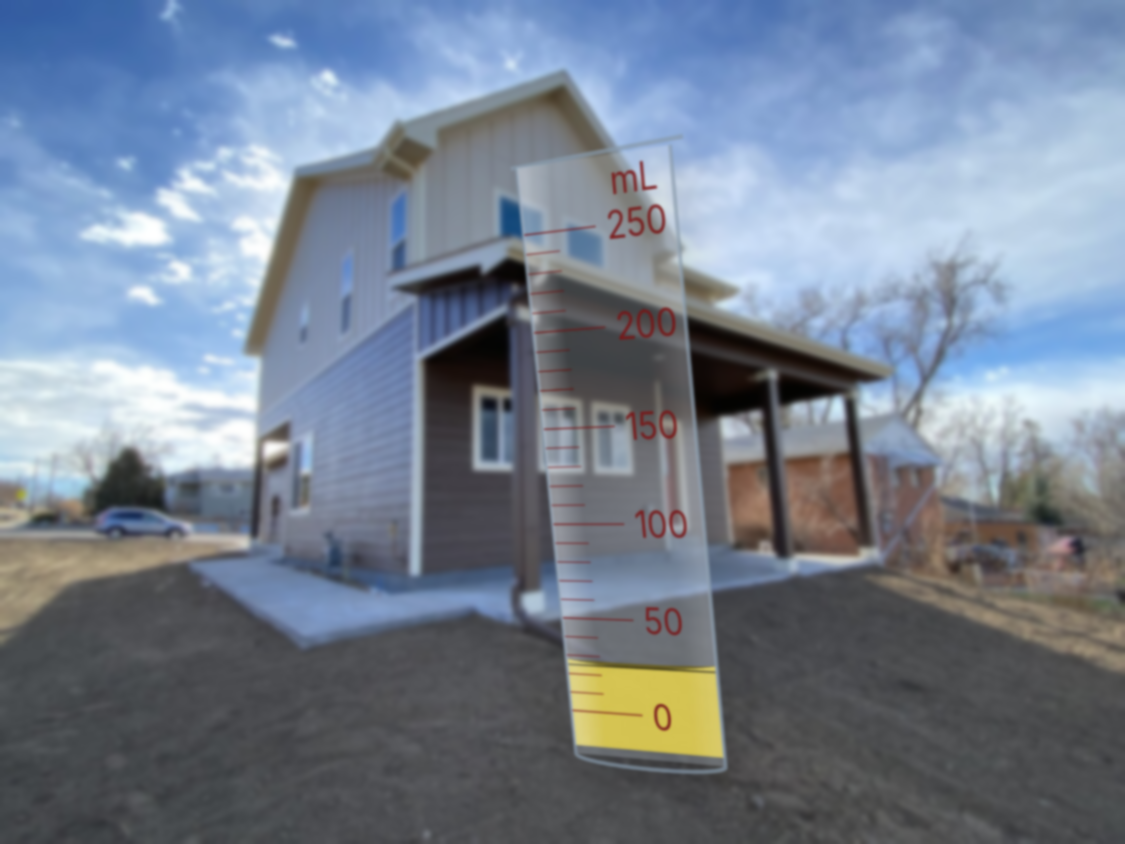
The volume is 25 mL
